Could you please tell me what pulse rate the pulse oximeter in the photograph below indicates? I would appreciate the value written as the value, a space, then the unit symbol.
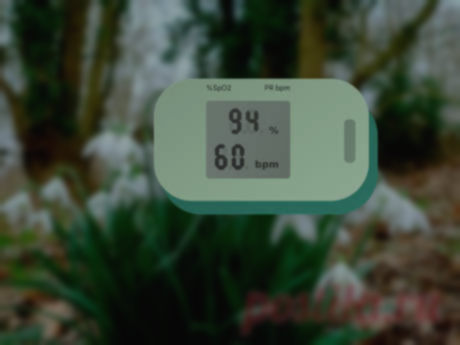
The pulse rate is 60 bpm
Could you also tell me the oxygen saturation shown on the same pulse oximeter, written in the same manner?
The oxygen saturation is 94 %
